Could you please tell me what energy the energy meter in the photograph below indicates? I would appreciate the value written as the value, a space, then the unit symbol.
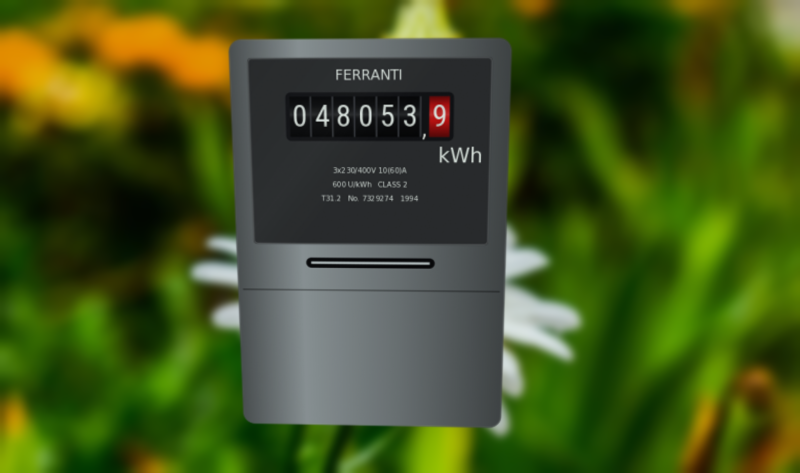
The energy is 48053.9 kWh
